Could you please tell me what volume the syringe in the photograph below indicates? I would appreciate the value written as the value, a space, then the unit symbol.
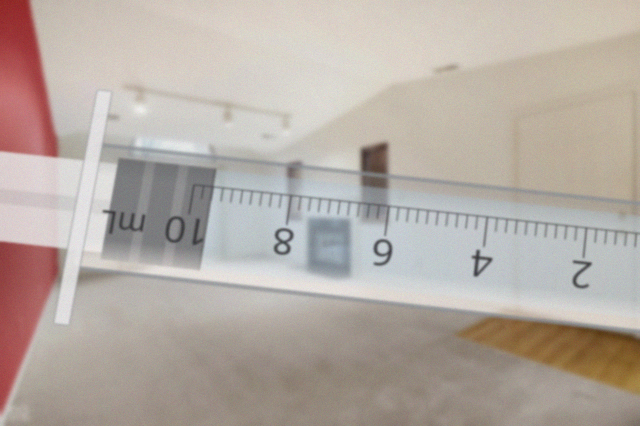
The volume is 9.6 mL
